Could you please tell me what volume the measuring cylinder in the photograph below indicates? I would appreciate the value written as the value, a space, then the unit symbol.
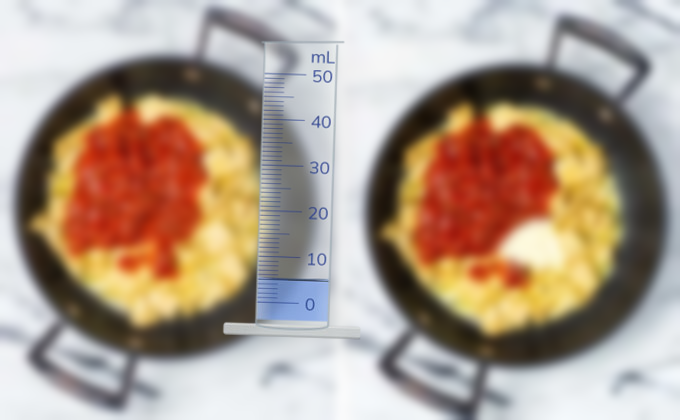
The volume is 5 mL
